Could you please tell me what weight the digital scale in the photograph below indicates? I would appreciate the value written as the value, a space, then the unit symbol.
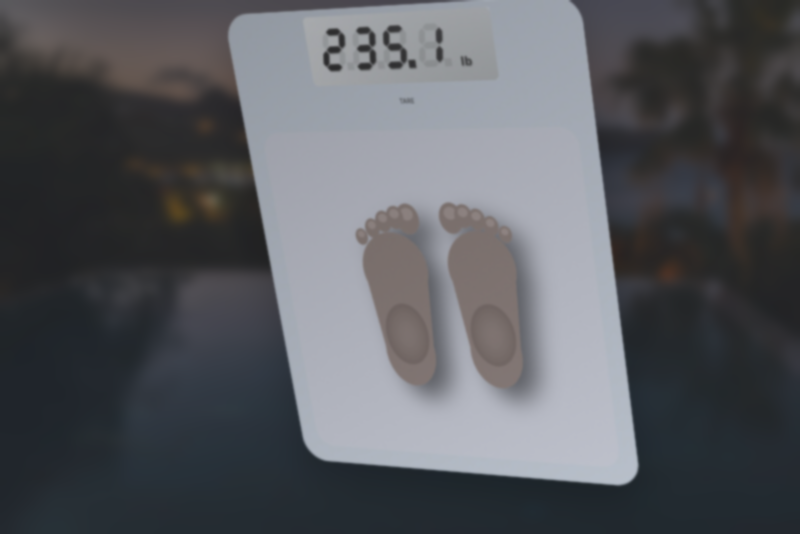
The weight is 235.1 lb
